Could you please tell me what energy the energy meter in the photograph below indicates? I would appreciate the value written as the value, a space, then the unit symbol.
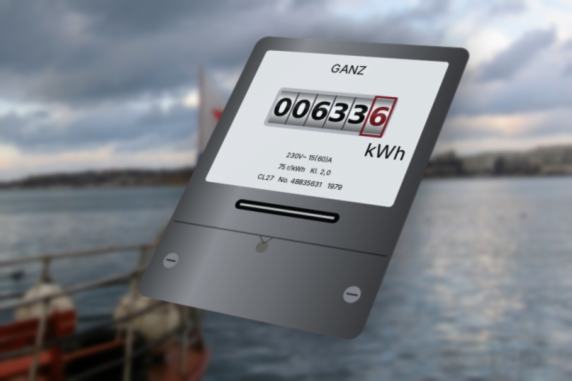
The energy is 633.6 kWh
